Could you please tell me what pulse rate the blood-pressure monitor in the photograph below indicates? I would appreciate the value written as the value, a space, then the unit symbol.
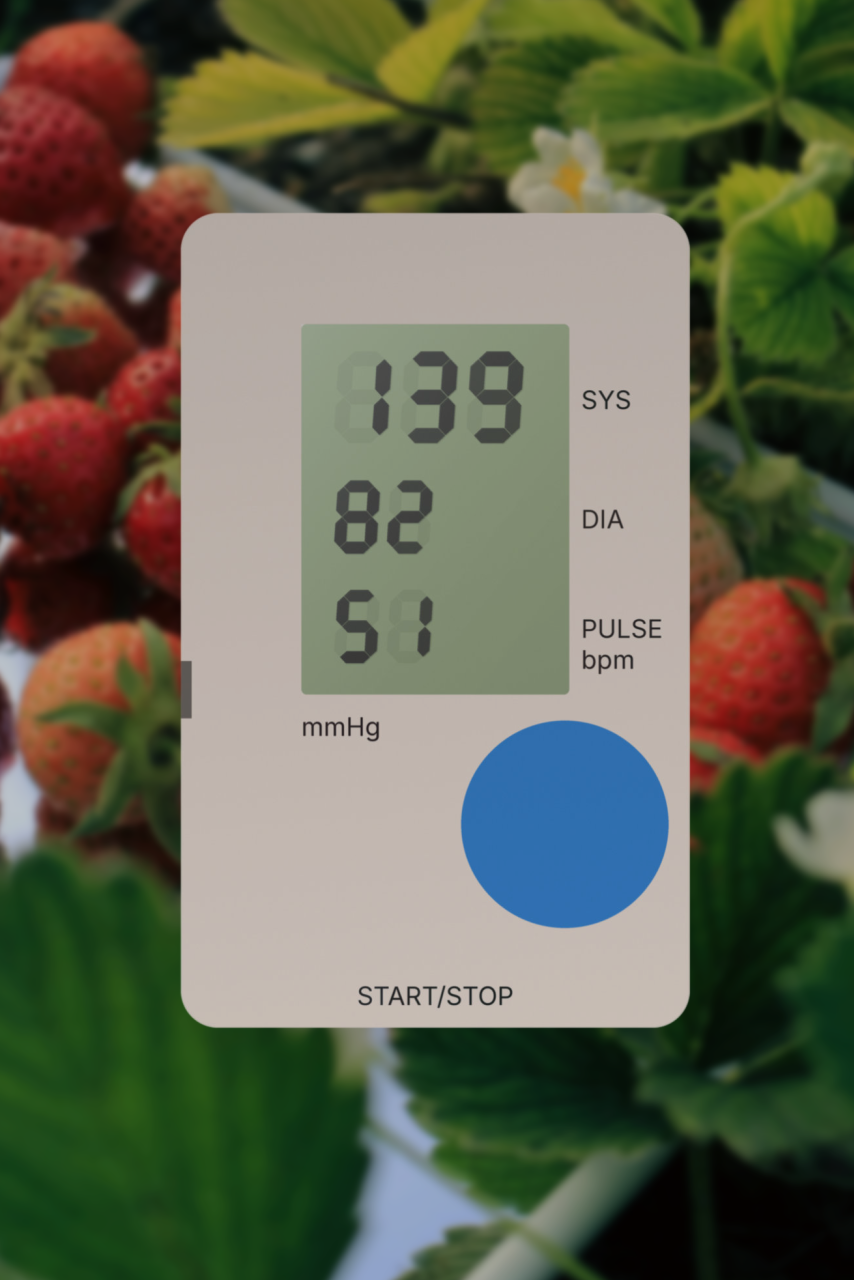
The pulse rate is 51 bpm
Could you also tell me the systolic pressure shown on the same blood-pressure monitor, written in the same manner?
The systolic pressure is 139 mmHg
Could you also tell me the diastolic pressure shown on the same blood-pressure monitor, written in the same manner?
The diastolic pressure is 82 mmHg
